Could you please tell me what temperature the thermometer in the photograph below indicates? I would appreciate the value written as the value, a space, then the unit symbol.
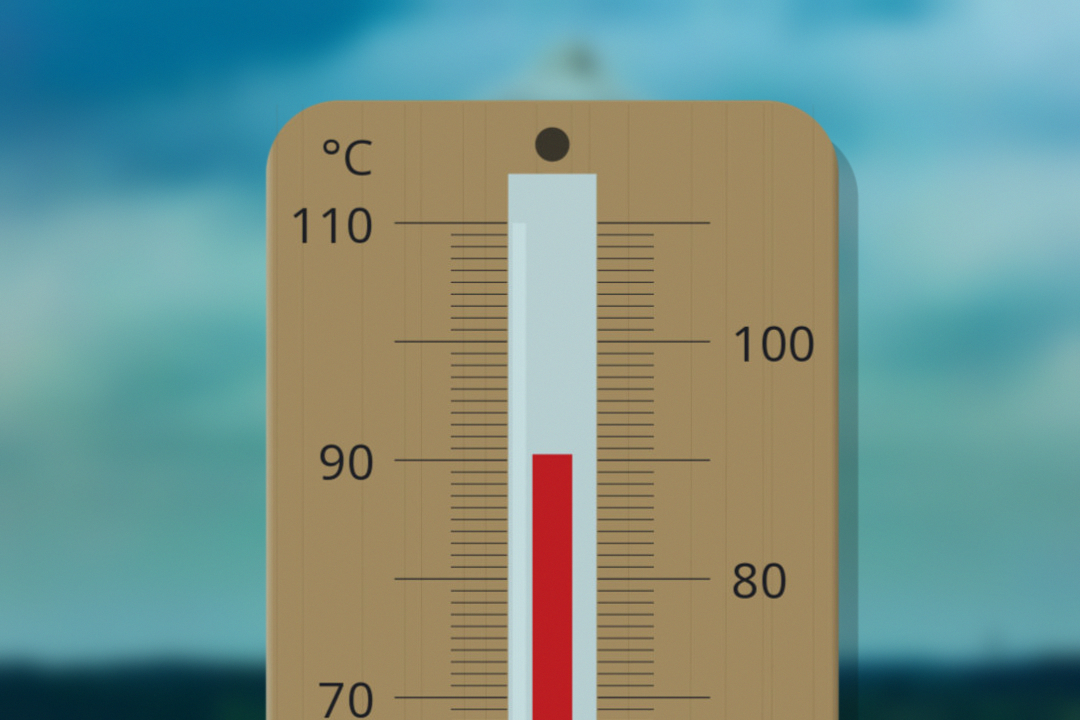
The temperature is 90.5 °C
